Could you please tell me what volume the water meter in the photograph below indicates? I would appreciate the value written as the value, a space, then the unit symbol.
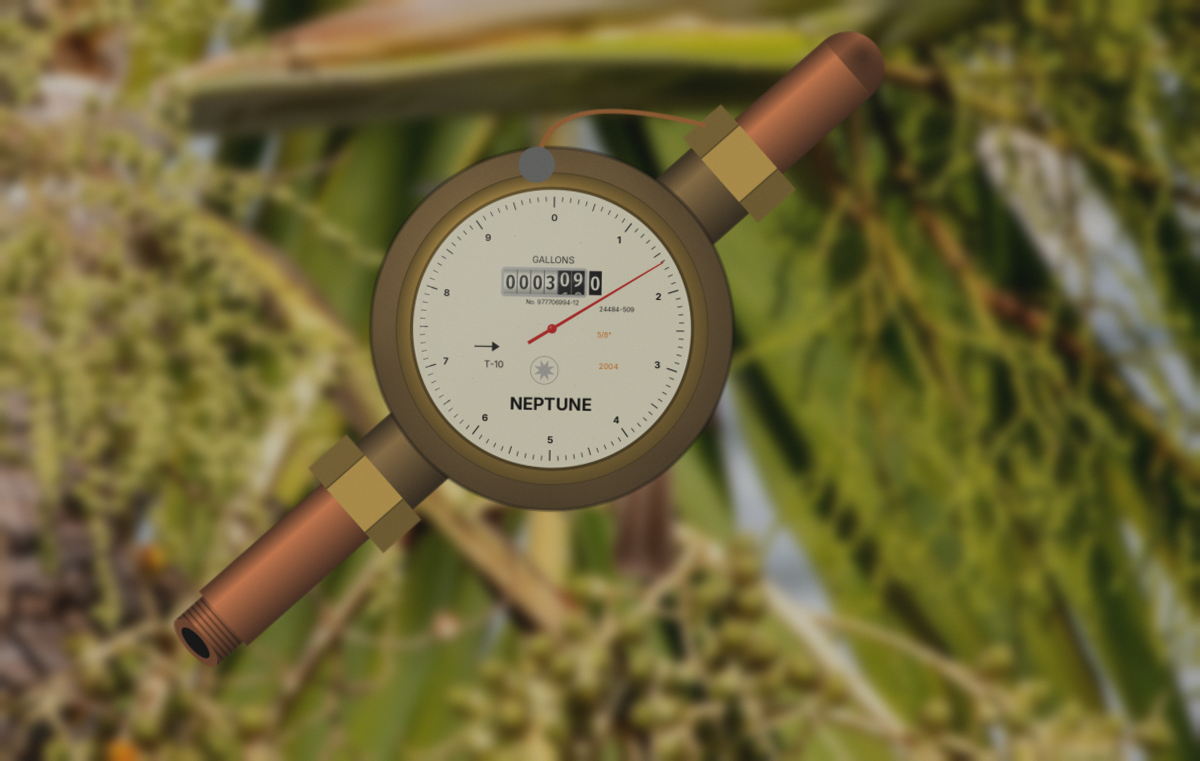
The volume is 3091.6 gal
